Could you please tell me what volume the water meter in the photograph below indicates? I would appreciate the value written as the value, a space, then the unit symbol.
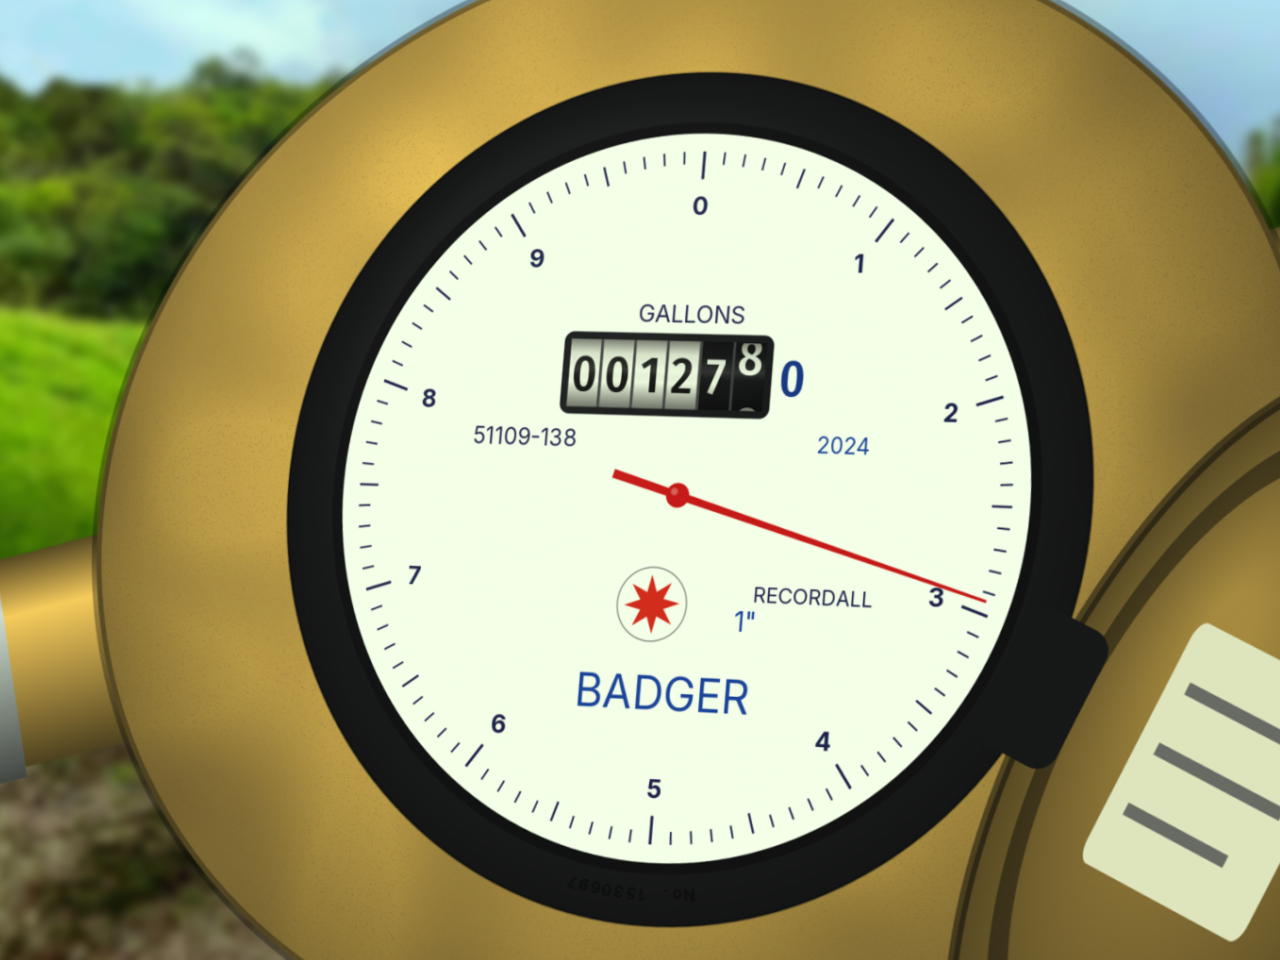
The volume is 12782.9 gal
